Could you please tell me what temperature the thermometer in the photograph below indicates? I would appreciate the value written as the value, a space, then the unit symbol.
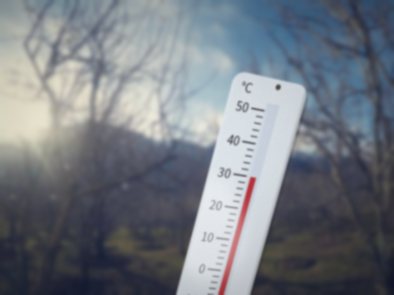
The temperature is 30 °C
